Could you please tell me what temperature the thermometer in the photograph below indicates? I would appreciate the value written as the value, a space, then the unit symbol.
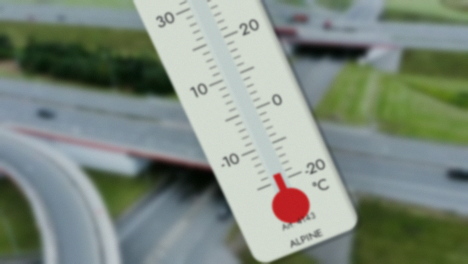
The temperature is -18 °C
